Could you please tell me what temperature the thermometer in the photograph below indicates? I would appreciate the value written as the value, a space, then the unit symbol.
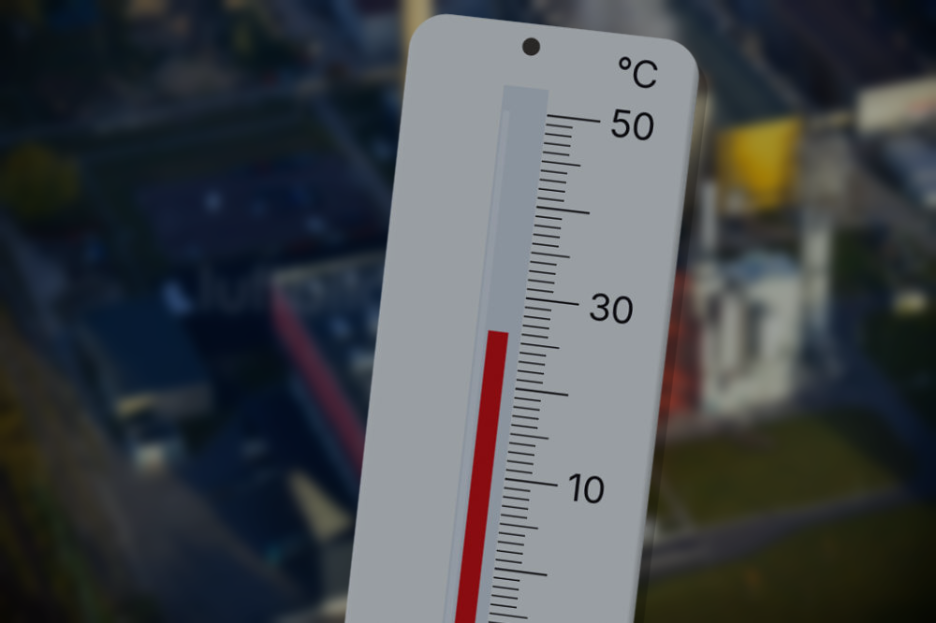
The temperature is 26 °C
